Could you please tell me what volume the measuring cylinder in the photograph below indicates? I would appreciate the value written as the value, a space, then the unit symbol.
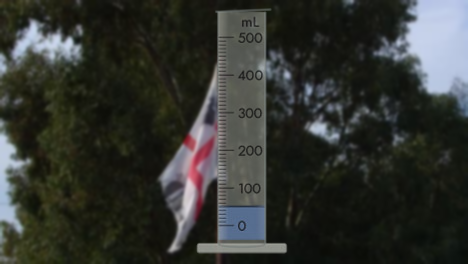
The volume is 50 mL
